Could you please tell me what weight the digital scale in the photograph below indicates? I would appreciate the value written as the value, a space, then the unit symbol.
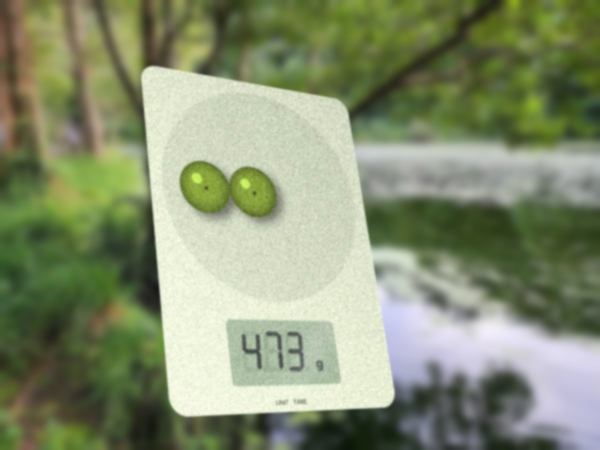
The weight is 473 g
